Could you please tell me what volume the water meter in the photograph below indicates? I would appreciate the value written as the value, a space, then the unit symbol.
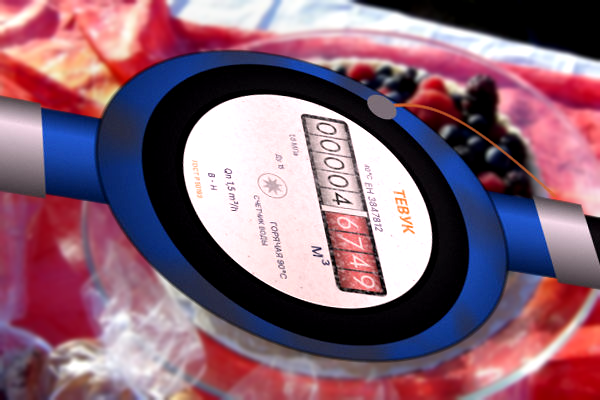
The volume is 4.6749 m³
